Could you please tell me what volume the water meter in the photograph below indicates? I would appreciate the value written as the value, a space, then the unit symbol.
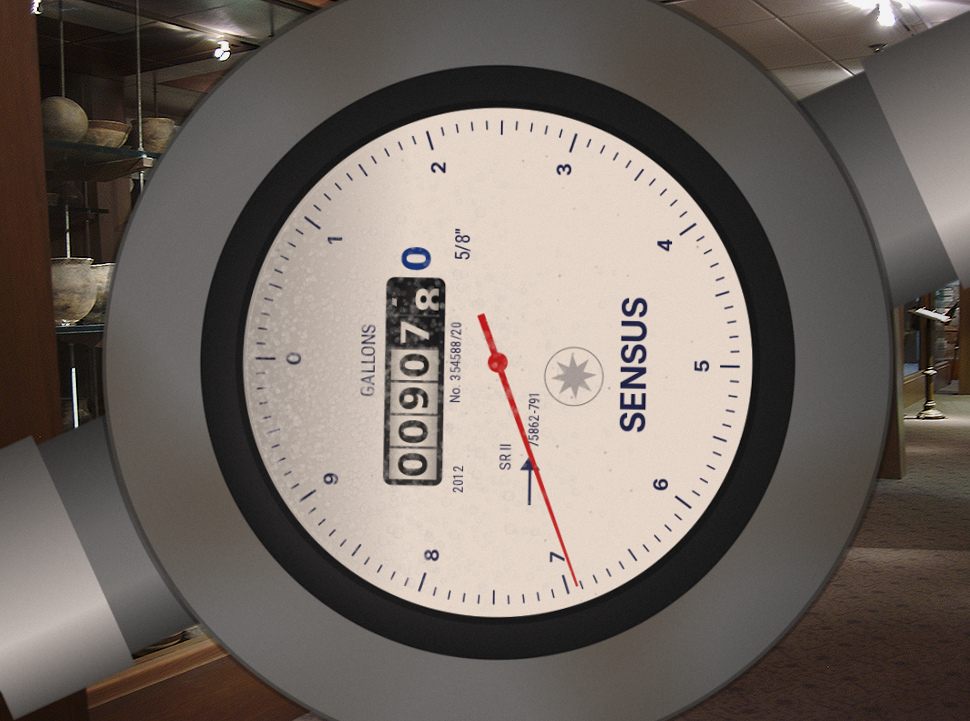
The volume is 90776.9 gal
